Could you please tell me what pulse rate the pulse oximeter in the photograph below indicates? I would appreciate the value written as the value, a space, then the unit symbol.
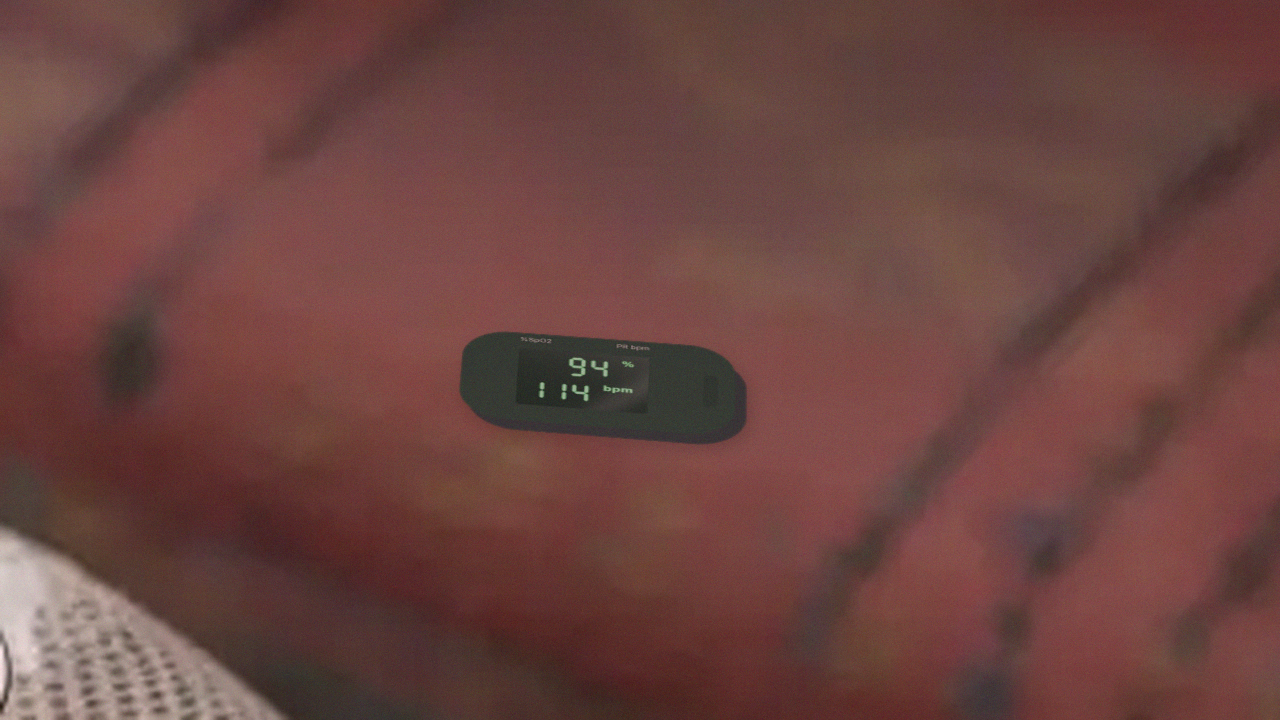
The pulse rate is 114 bpm
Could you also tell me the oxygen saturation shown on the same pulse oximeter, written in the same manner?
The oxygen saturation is 94 %
